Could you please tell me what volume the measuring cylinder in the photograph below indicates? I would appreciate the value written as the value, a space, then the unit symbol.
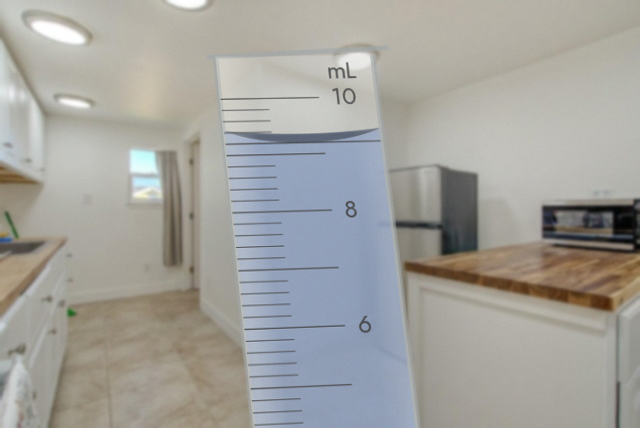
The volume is 9.2 mL
